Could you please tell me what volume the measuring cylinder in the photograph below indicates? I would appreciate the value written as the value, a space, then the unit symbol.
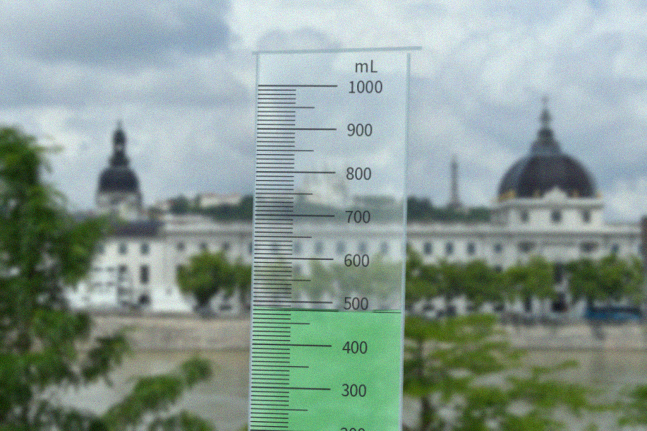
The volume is 480 mL
